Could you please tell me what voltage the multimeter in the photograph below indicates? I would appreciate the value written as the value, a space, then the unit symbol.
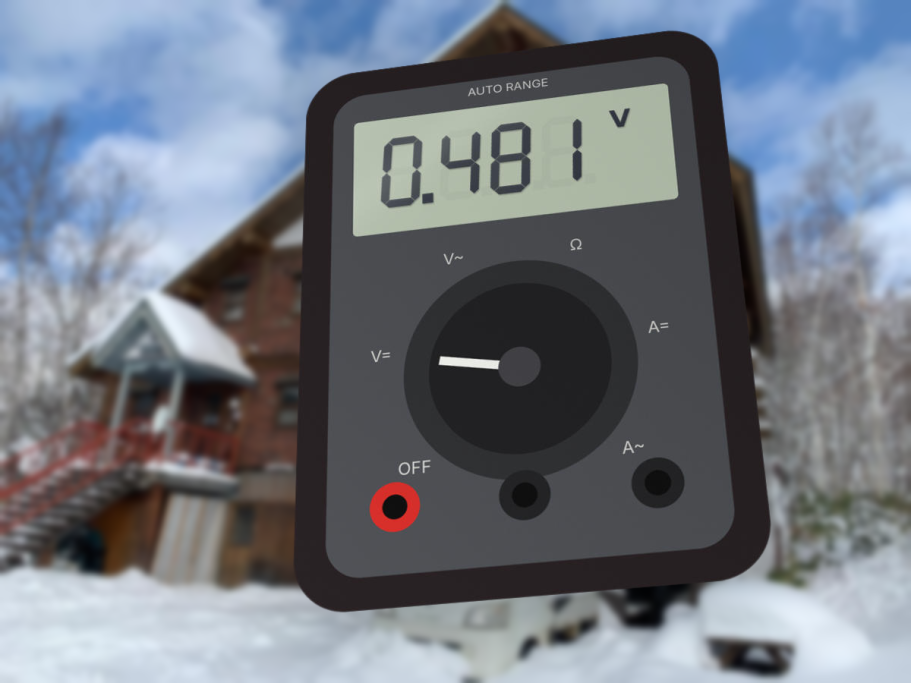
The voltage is 0.481 V
